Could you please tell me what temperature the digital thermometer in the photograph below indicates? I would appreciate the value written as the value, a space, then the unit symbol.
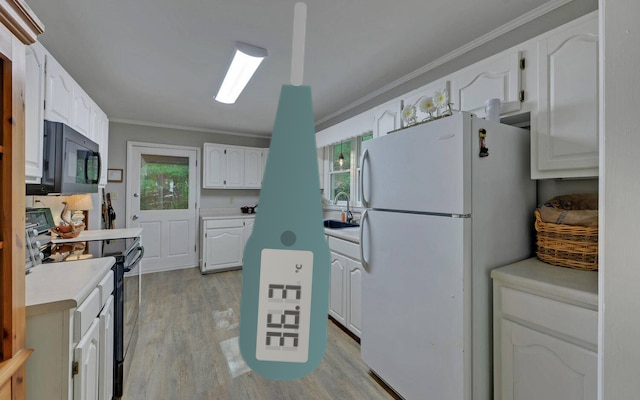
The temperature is 36.3 °C
